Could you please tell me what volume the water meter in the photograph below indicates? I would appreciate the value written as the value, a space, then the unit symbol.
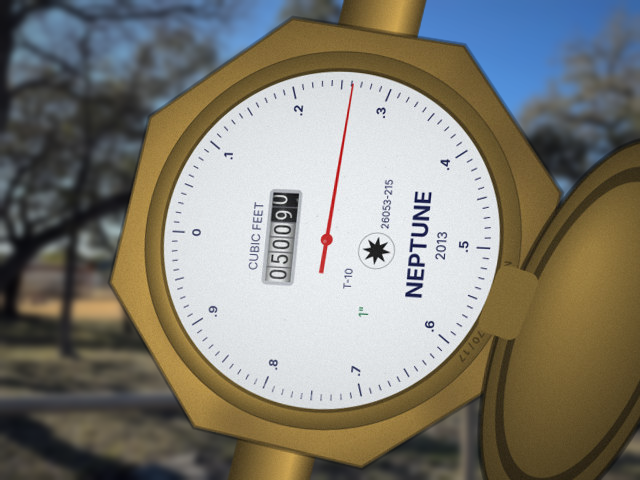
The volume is 50090.26 ft³
